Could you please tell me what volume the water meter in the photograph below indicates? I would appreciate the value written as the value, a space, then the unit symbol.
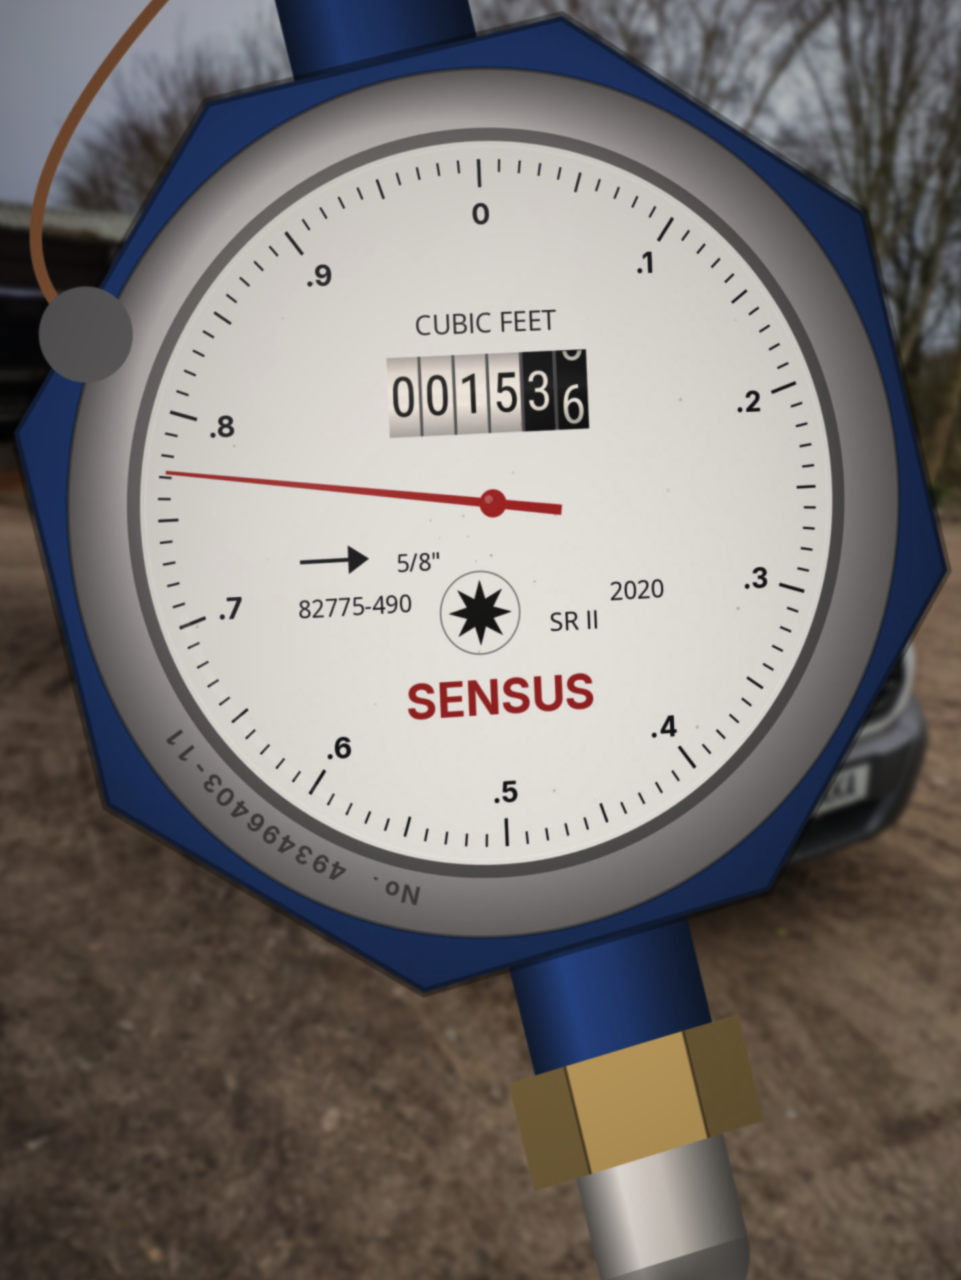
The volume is 1535.77 ft³
